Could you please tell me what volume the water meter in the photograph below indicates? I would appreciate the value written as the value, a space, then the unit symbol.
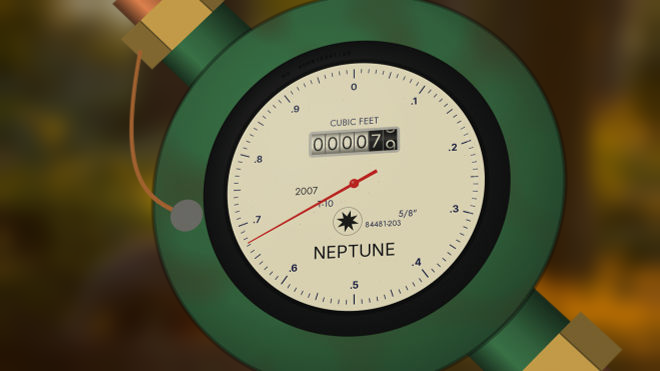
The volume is 78.67 ft³
